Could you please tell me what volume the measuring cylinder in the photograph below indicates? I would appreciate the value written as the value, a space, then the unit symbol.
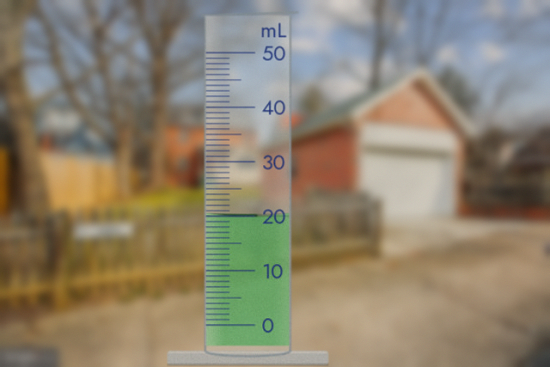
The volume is 20 mL
